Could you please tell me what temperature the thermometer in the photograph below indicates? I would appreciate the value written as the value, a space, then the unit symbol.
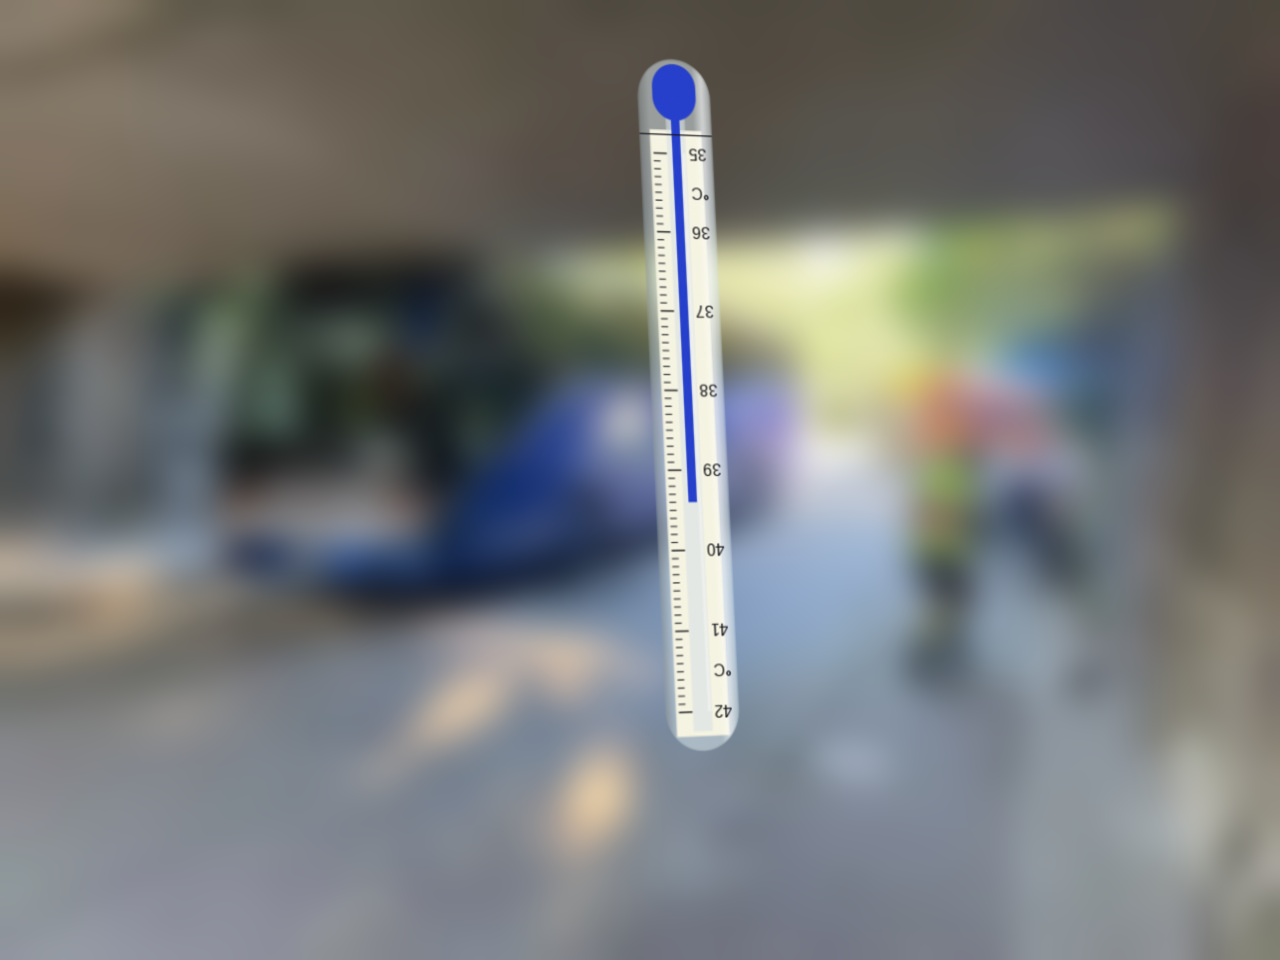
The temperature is 39.4 °C
